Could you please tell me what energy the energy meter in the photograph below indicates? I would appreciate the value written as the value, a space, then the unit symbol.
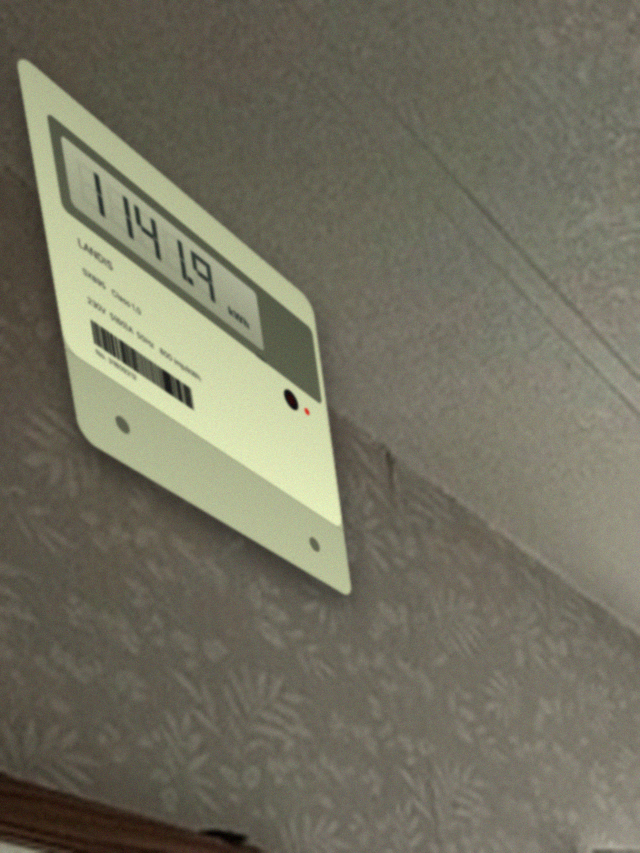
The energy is 1141.9 kWh
